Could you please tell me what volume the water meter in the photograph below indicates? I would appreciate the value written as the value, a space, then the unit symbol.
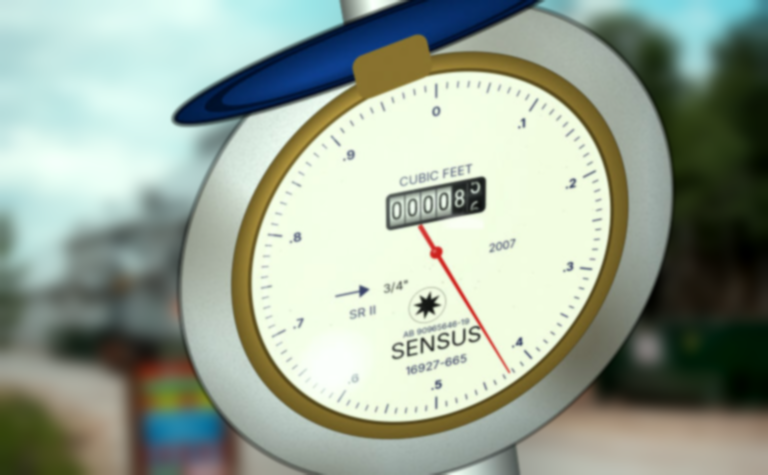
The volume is 85.42 ft³
